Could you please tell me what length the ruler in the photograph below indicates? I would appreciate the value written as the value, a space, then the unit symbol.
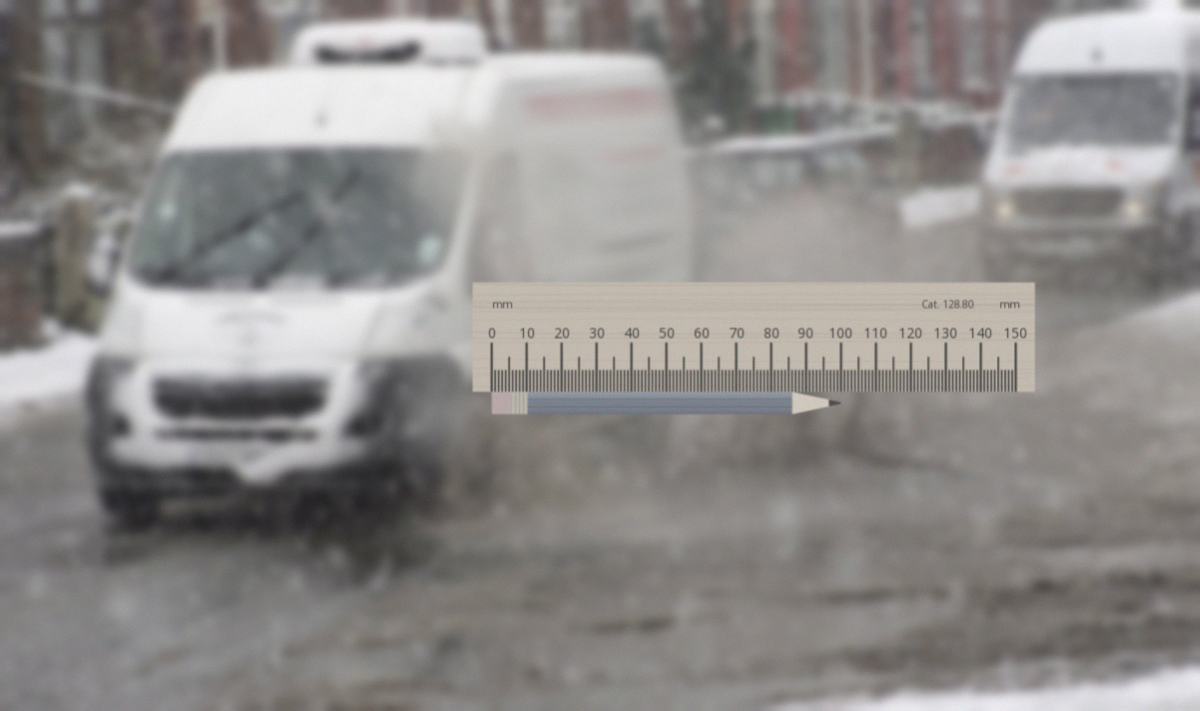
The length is 100 mm
